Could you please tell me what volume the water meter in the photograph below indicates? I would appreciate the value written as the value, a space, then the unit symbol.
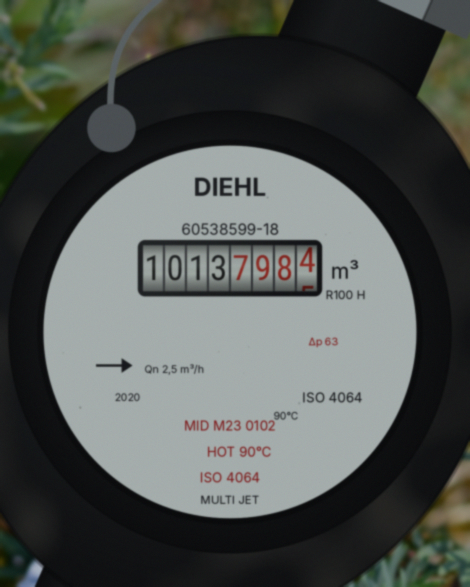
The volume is 1013.7984 m³
